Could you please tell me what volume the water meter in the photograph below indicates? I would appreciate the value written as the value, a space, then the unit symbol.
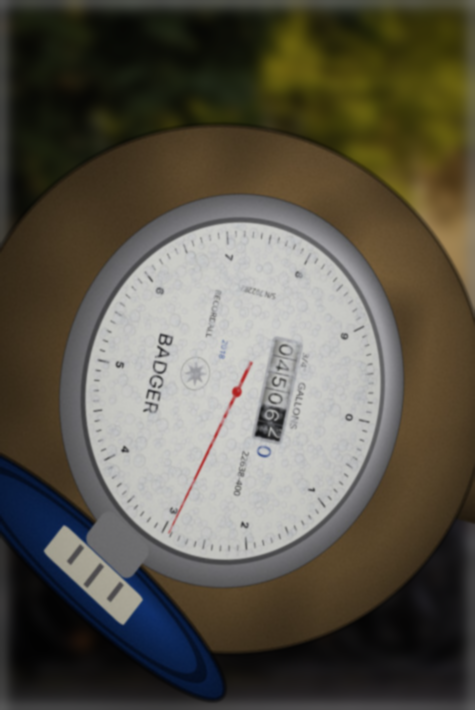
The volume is 450622.9 gal
